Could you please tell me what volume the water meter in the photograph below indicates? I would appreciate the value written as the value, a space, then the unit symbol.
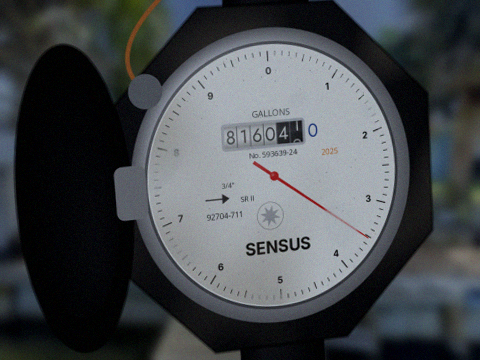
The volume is 8160413.5 gal
